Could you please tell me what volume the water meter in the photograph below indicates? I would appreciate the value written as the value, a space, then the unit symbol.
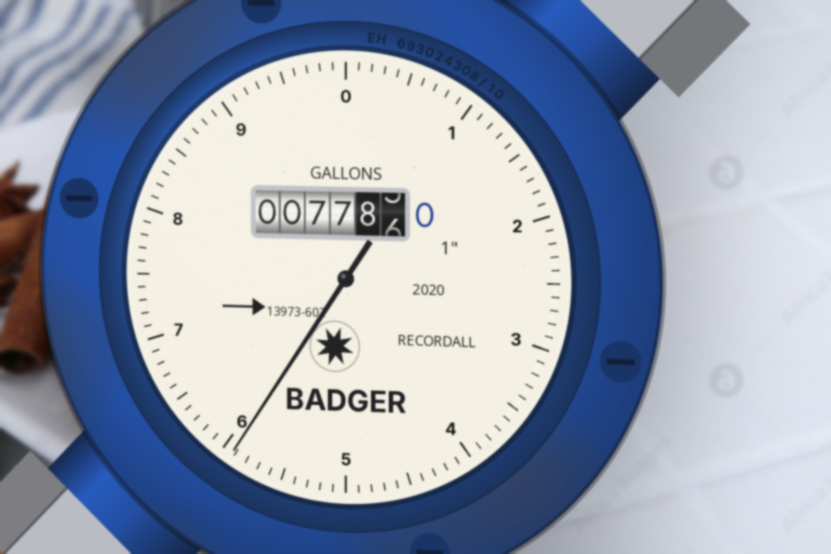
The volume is 77855.9 gal
